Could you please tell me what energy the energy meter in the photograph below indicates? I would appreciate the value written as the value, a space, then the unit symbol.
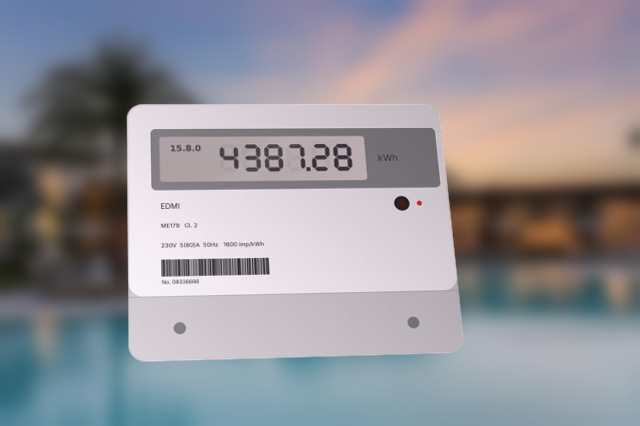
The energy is 4387.28 kWh
